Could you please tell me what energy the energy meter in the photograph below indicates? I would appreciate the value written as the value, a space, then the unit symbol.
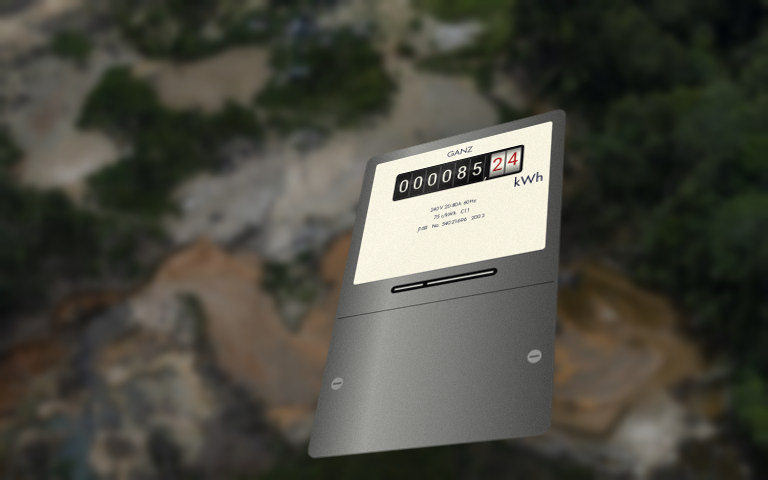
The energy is 85.24 kWh
